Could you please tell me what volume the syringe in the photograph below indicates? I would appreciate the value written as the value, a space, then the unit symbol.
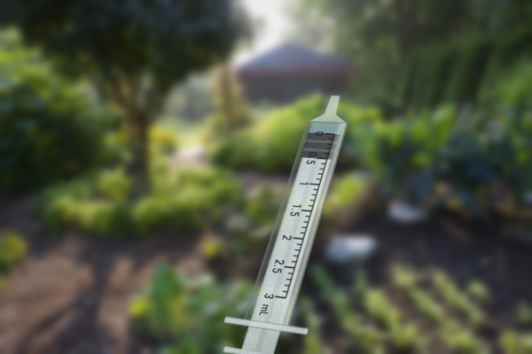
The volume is 0 mL
